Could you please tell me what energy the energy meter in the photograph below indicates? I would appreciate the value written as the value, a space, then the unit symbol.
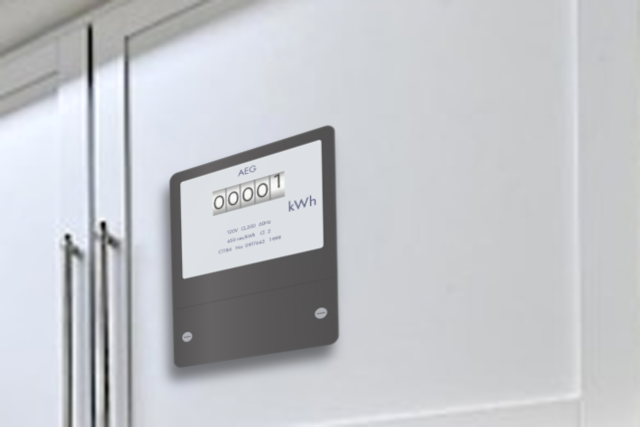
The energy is 1 kWh
